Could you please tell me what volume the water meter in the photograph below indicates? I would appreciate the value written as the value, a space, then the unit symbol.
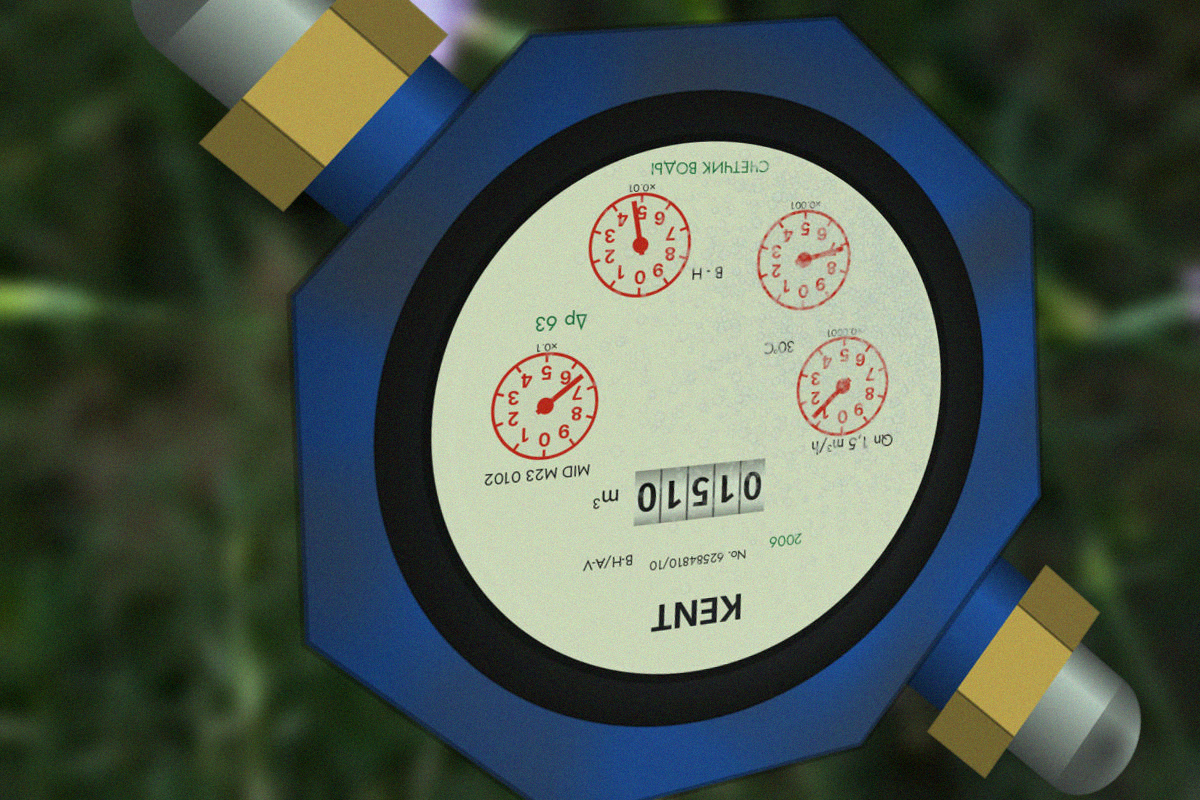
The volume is 1510.6471 m³
